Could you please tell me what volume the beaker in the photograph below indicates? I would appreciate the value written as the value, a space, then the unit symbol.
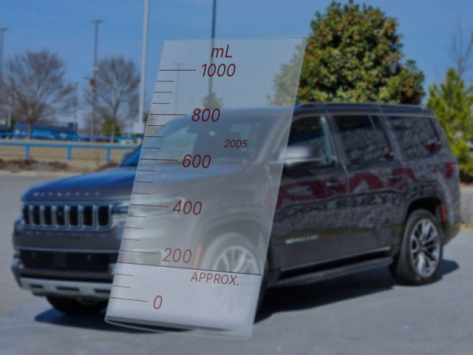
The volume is 150 mL
